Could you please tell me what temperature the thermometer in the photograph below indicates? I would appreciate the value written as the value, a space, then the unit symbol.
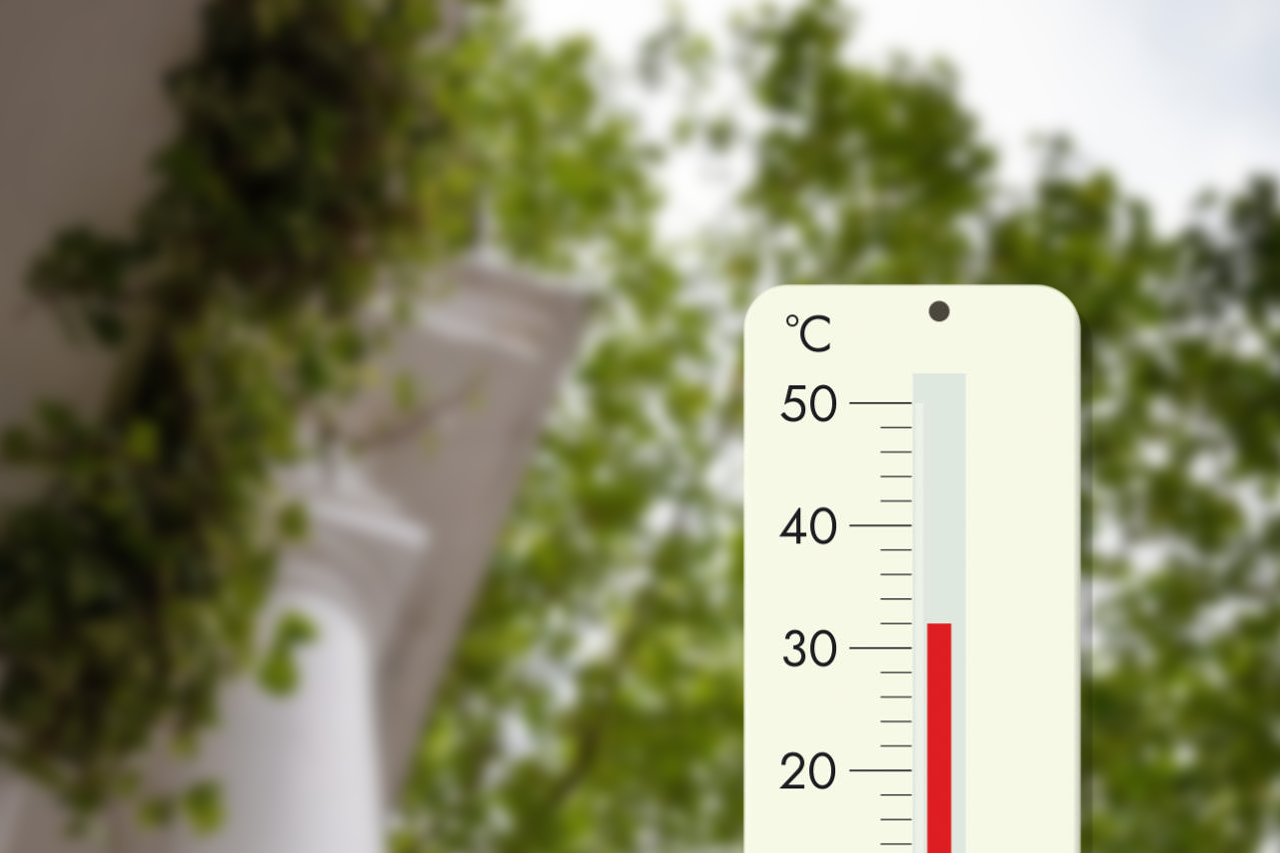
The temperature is 32 °C
